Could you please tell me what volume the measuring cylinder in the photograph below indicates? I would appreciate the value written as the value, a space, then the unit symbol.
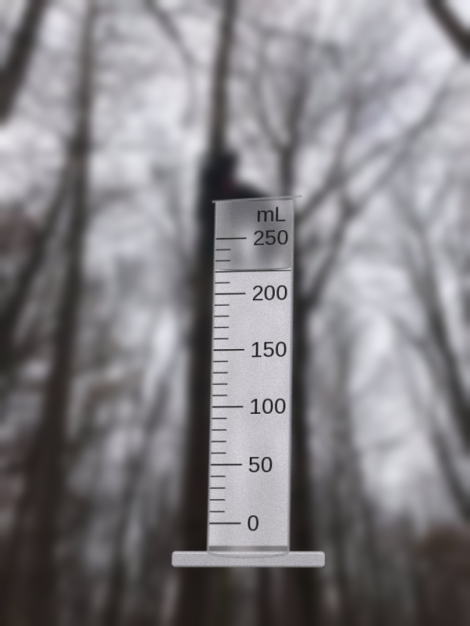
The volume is 220 mL
